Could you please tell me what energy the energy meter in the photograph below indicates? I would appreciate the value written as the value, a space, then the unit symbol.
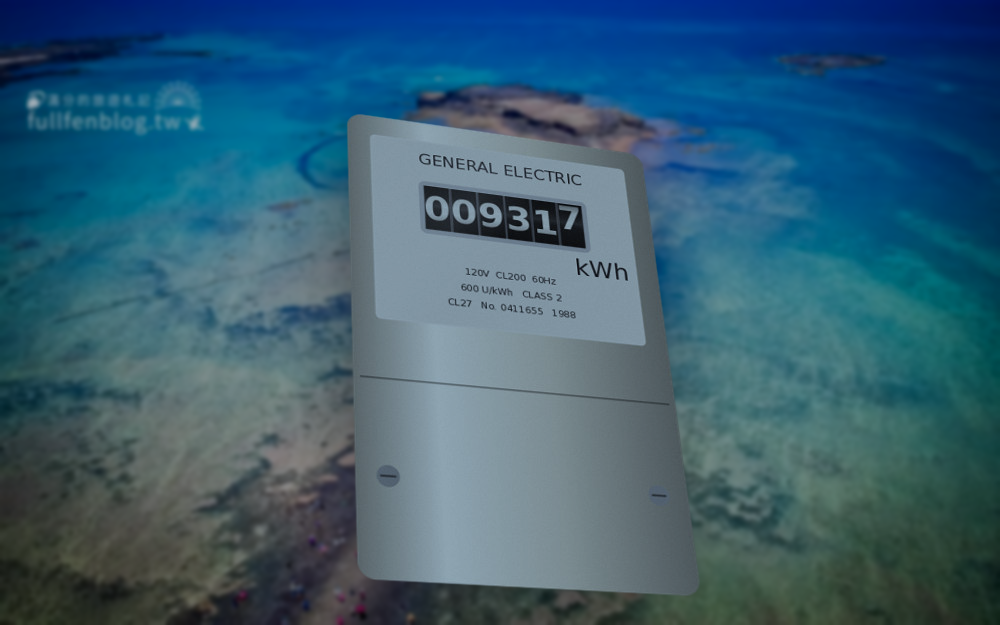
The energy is 9317 kWh
